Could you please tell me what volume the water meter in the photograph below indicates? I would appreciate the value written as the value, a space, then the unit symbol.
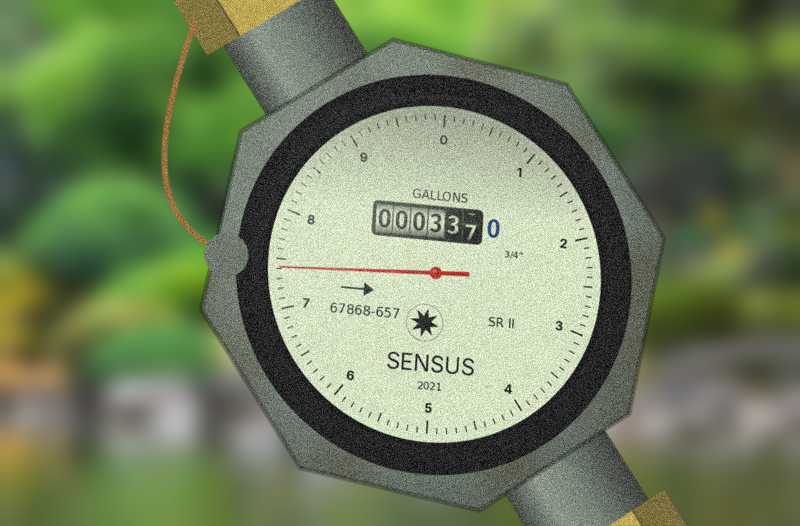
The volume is 3367.4 gal
